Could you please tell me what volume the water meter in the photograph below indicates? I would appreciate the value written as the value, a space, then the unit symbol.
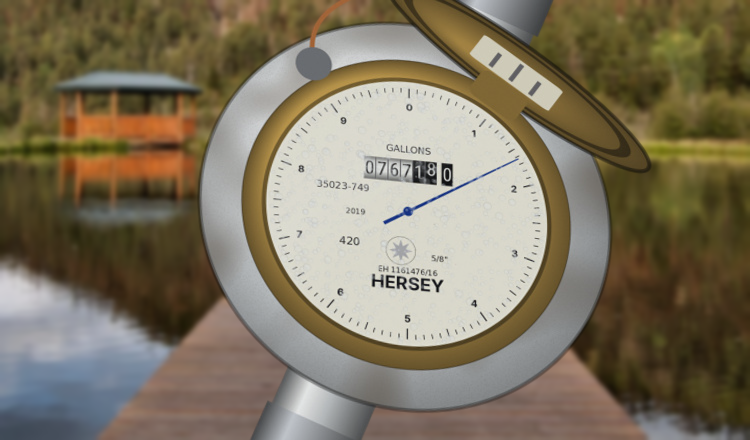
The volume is 767181.6 gal
